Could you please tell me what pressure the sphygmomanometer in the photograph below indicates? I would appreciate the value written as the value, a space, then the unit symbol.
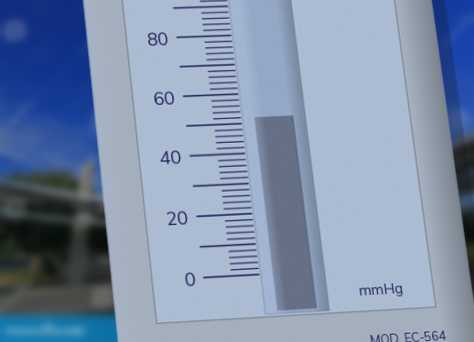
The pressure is 52 mmHg
